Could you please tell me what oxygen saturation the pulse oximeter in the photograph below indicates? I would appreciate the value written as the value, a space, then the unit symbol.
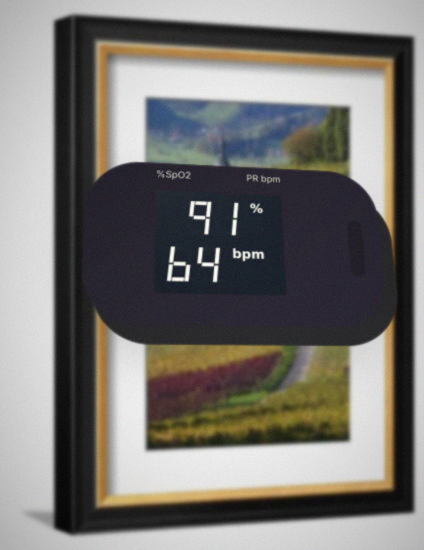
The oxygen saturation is 91 %
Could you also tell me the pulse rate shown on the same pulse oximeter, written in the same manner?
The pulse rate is 64 bpm
